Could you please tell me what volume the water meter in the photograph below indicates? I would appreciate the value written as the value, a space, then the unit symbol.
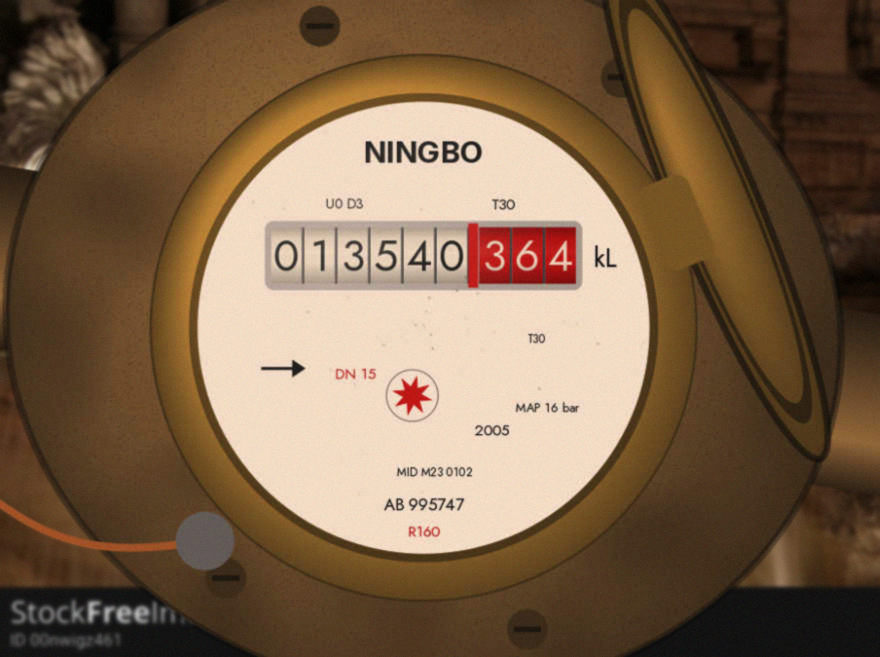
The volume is 13540.364 kL
